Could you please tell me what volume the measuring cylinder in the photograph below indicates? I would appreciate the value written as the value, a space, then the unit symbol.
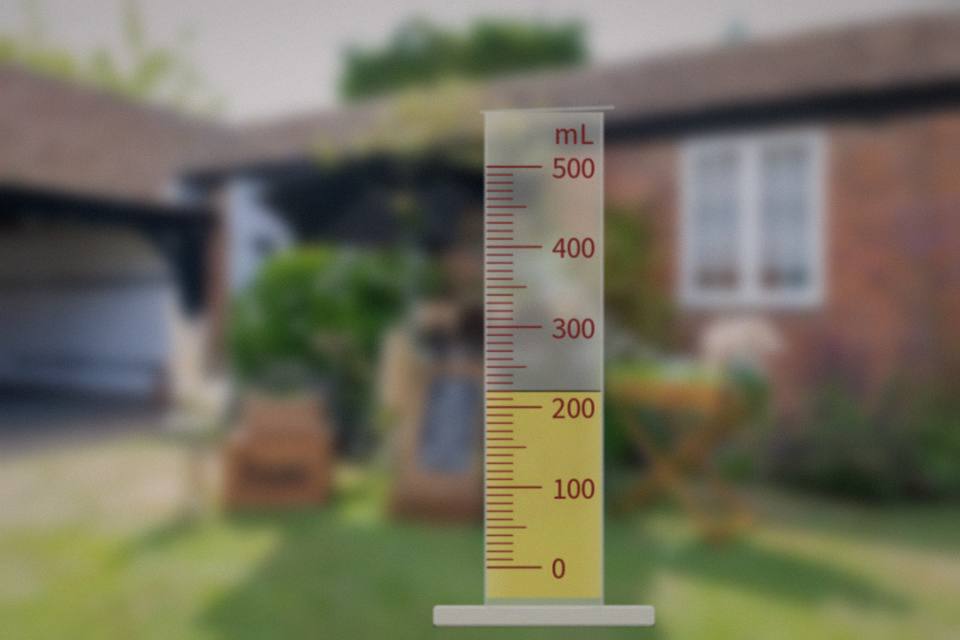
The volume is 220 mL
